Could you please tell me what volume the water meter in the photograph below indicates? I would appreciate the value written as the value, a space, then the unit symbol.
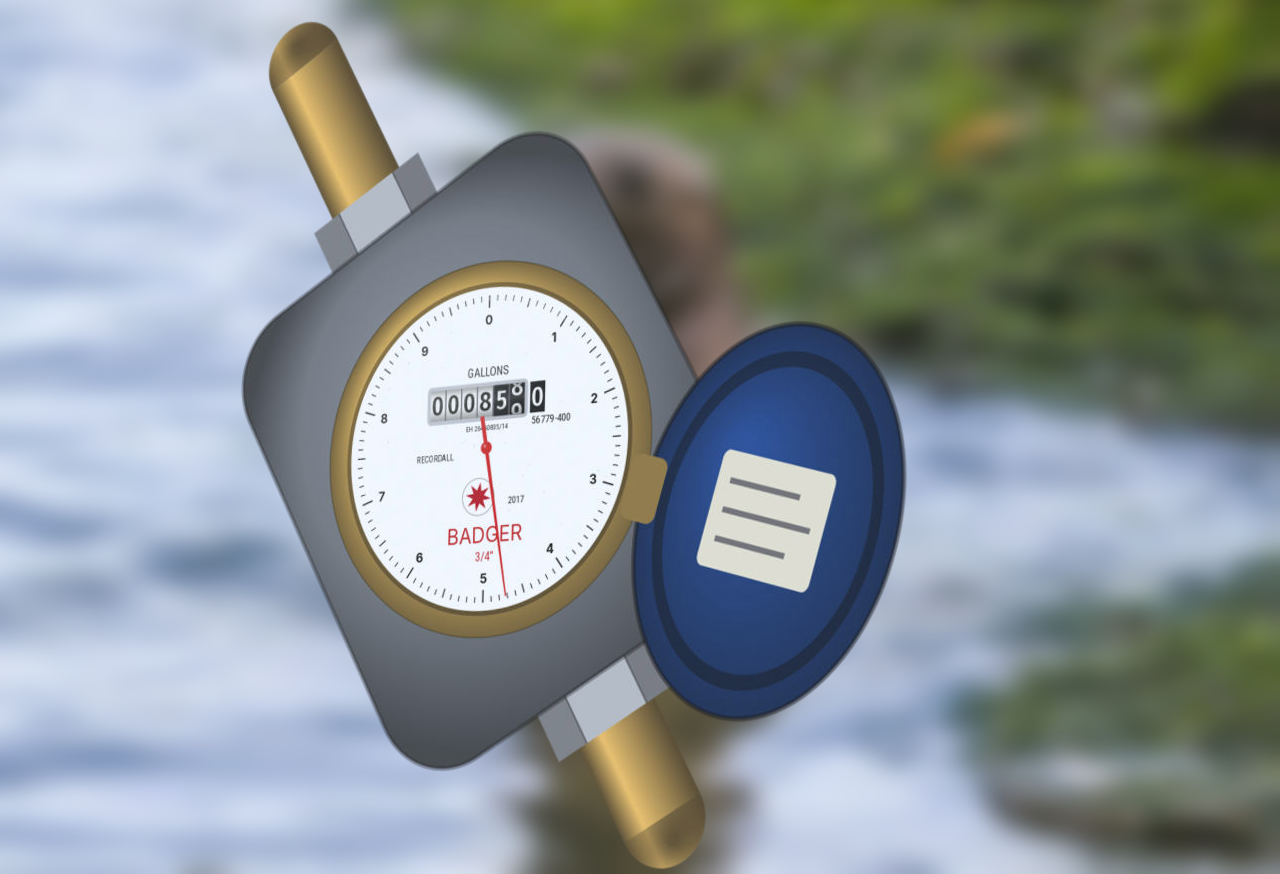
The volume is 8584.7 gal
